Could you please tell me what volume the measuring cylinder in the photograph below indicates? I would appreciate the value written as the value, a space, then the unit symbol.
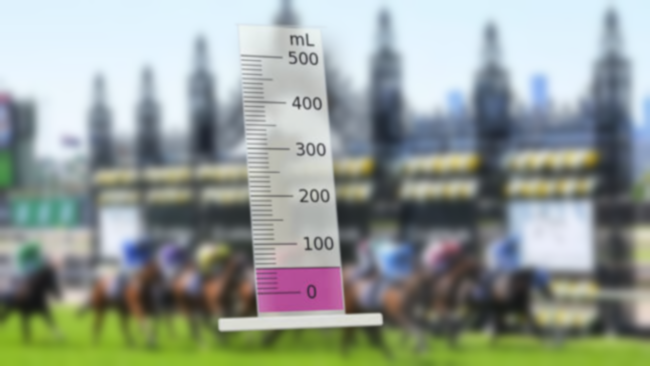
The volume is 50 mL
